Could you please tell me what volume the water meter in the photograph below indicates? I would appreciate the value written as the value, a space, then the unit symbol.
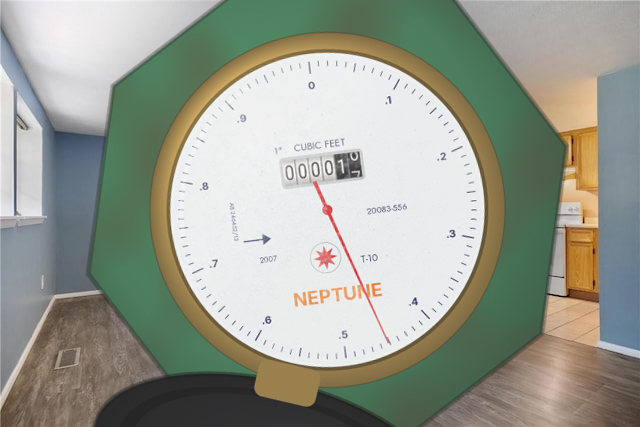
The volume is 16.45 ft³
